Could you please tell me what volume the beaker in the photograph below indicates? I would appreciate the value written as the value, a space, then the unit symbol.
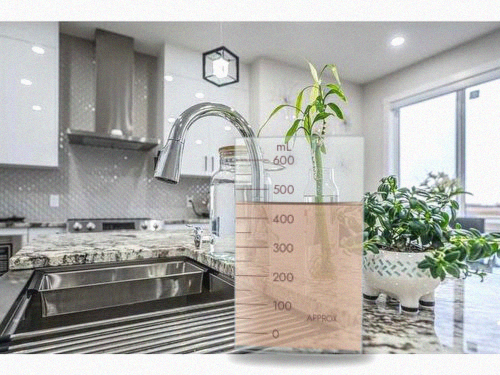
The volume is 450 mL
